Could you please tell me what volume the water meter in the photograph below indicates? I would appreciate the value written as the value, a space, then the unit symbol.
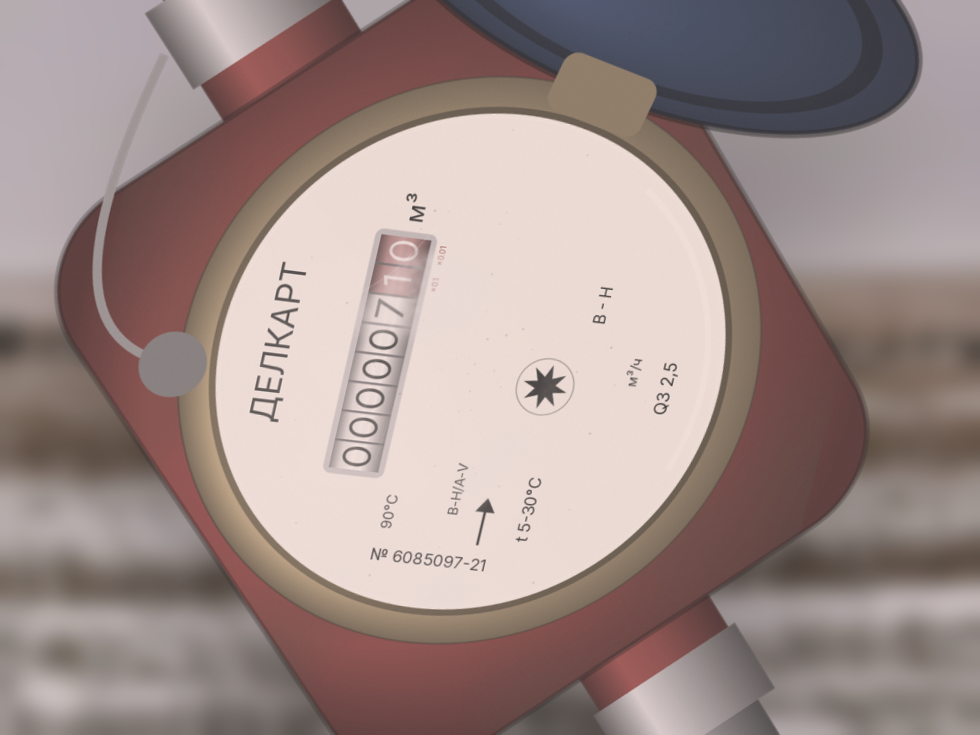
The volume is 7.10 m³
